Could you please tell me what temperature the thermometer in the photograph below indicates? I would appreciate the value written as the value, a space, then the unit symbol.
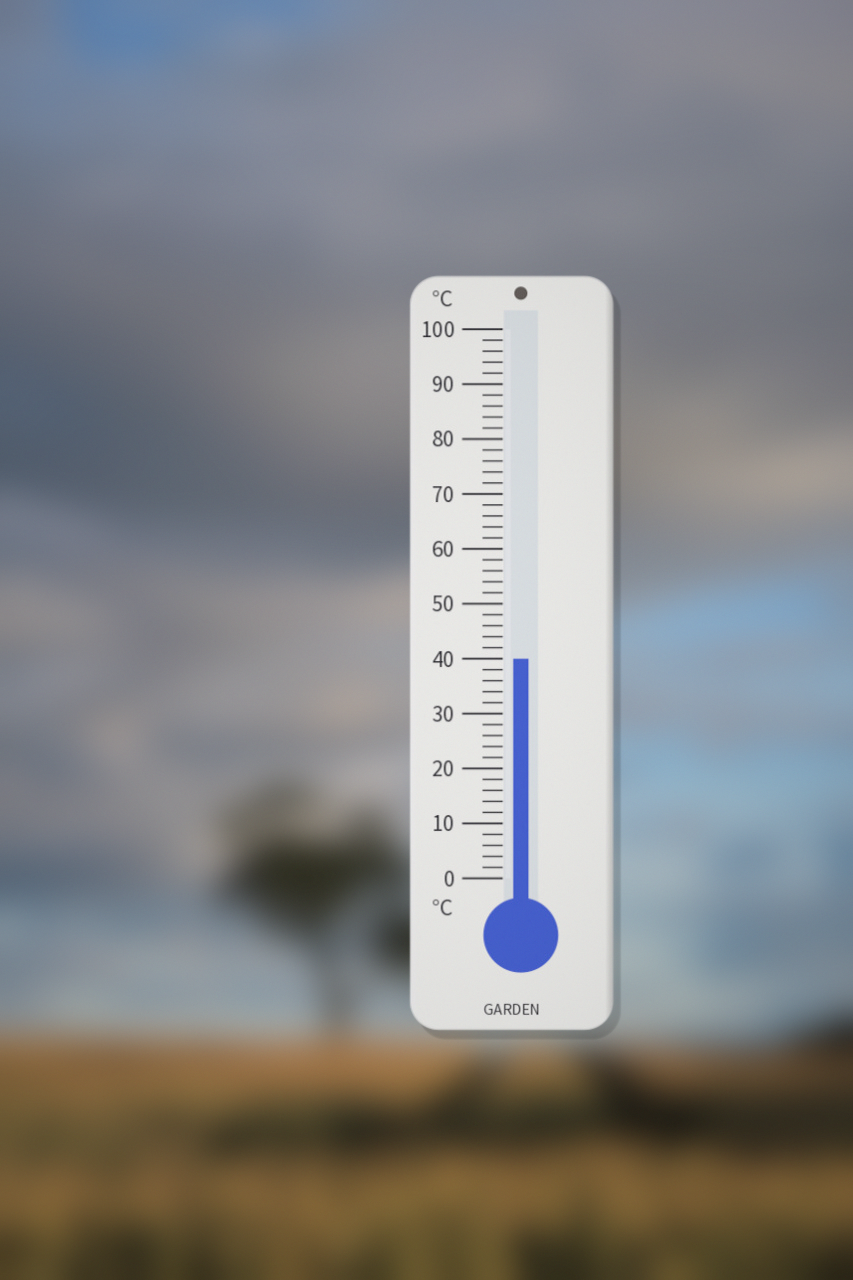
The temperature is 40 °C
